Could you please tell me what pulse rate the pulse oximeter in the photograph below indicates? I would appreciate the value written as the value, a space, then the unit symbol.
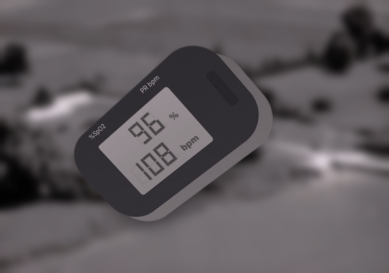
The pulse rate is 108 bpm
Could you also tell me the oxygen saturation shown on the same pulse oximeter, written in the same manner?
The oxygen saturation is 96 %
